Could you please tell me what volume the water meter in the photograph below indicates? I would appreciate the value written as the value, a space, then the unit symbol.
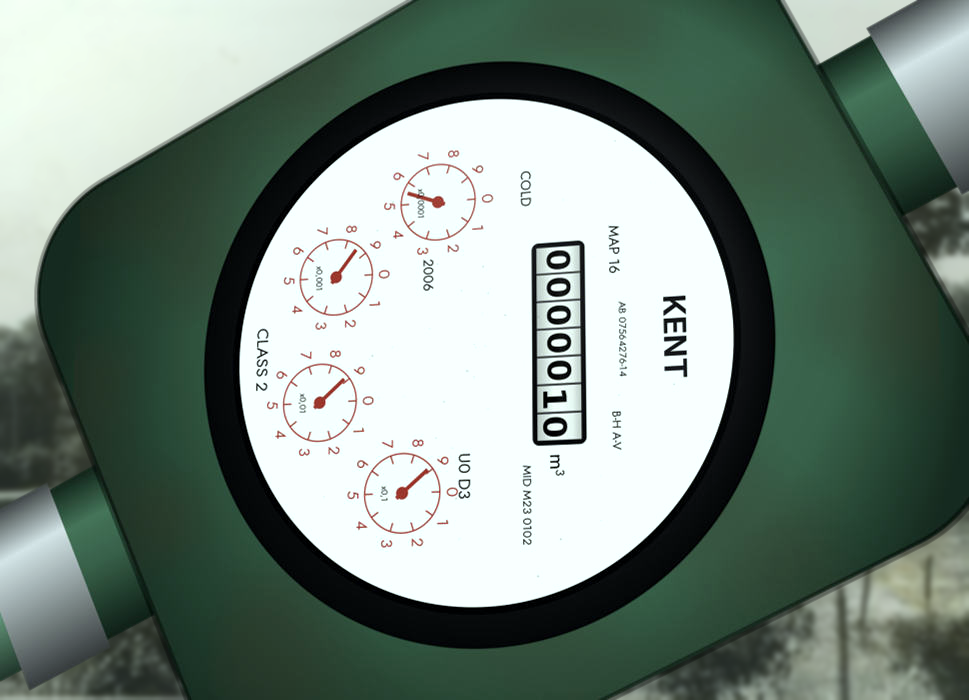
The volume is 9.8885 m³
